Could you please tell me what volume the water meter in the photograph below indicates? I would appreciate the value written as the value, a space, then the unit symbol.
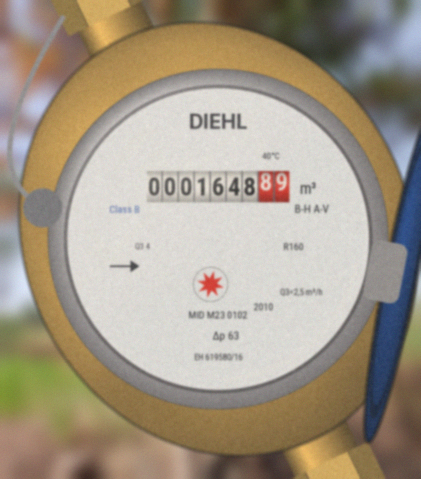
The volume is 1648.89 m³
